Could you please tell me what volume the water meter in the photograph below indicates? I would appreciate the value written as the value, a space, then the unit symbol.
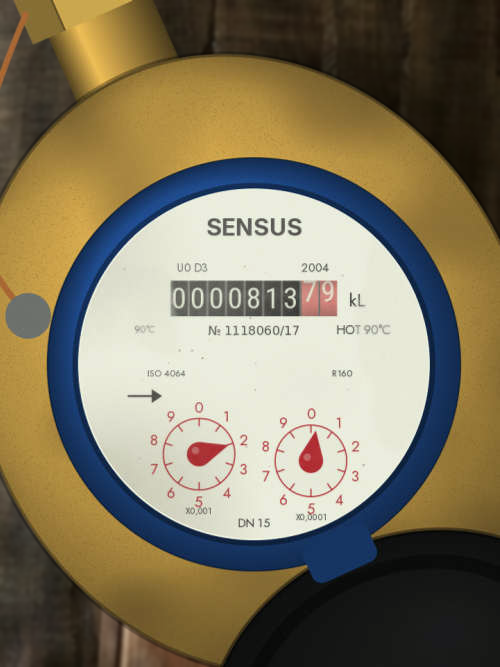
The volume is 813.7920 kL
